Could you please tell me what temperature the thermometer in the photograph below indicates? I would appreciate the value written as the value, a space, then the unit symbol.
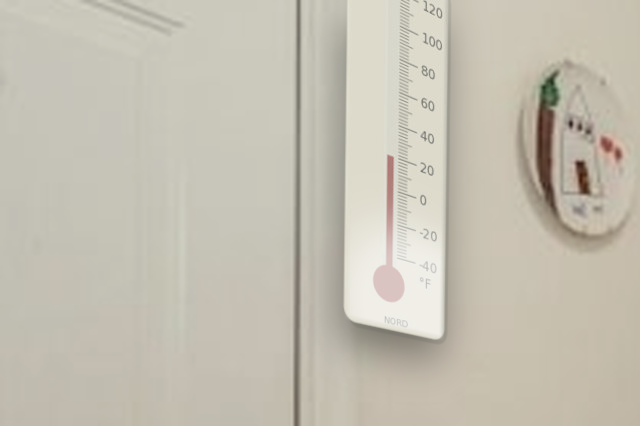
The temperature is 20 °F
